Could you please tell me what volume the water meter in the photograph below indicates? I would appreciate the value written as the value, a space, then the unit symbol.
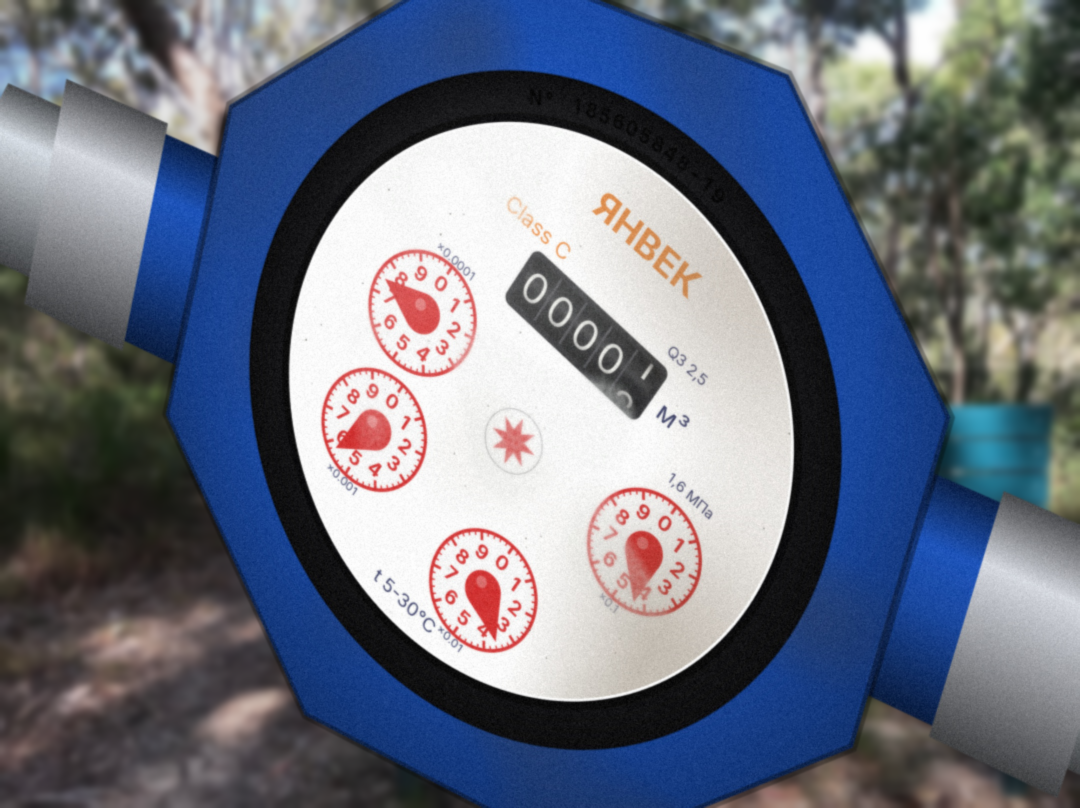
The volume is 1.4357 m³
